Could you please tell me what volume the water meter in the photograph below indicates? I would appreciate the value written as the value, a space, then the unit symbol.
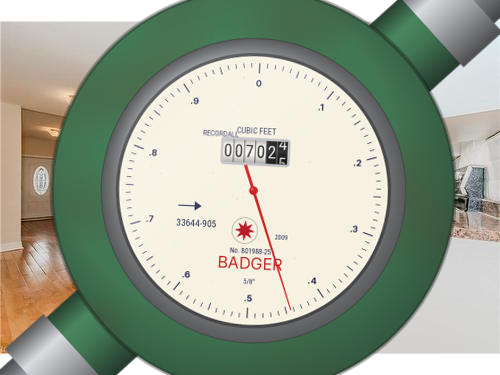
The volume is 7024.44 ft³
